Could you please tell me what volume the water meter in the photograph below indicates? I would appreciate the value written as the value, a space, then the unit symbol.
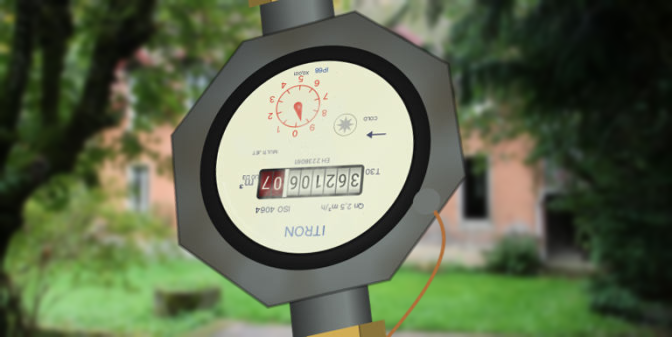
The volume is 362106.069 m³
